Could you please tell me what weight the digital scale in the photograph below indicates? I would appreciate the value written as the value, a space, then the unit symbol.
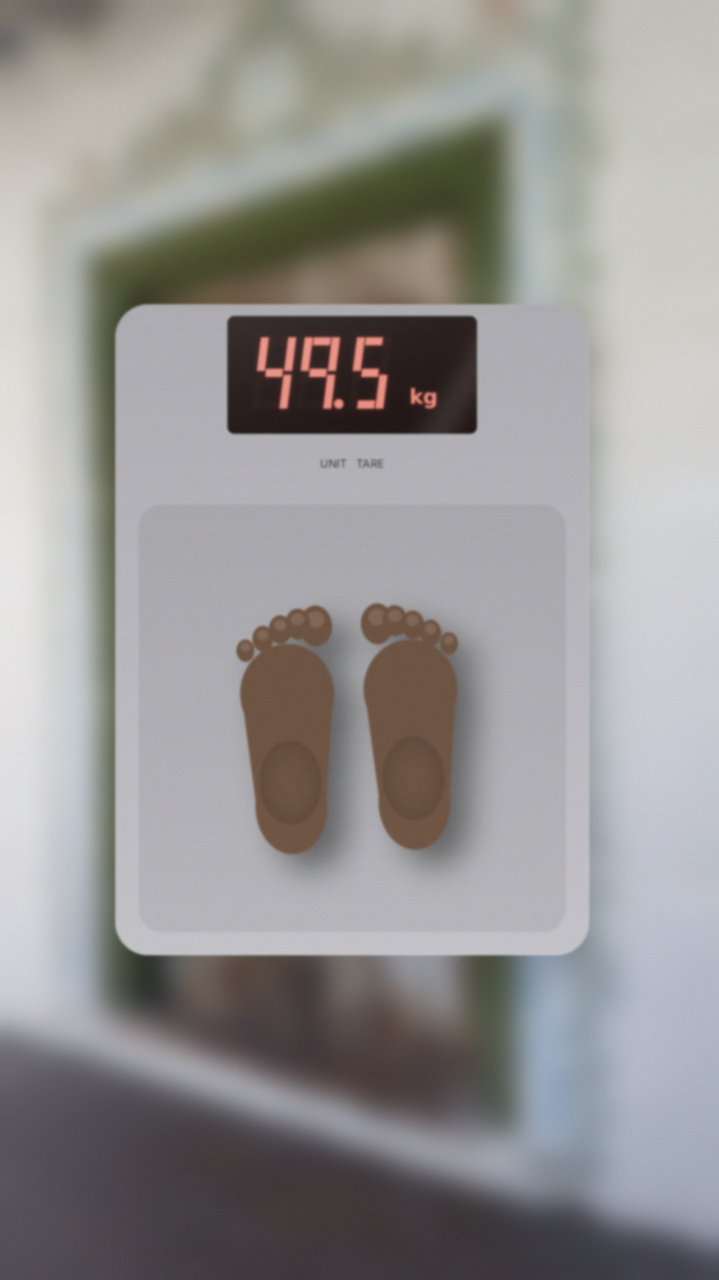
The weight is 49.5 kg
